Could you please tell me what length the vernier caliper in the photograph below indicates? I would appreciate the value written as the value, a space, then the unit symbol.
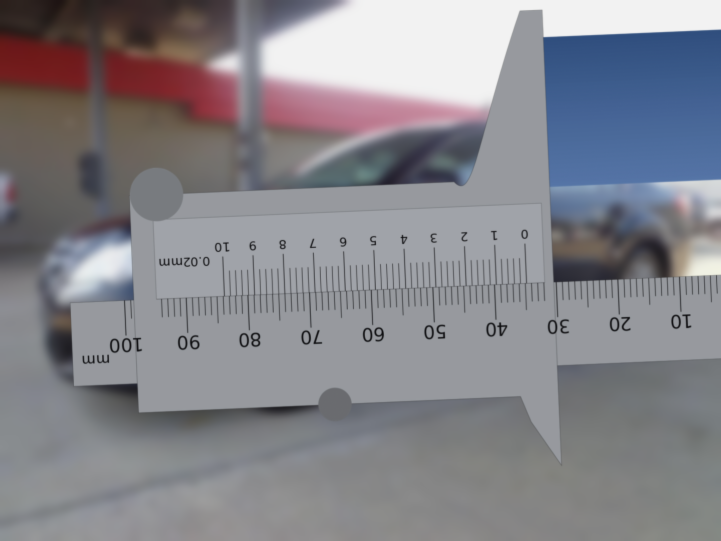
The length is 34.8 mm
